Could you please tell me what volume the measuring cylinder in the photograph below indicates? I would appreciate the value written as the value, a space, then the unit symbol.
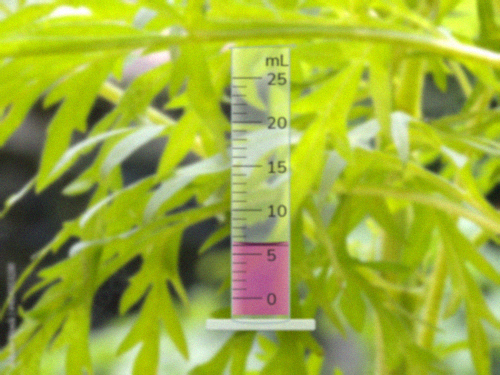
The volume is 6 mL
